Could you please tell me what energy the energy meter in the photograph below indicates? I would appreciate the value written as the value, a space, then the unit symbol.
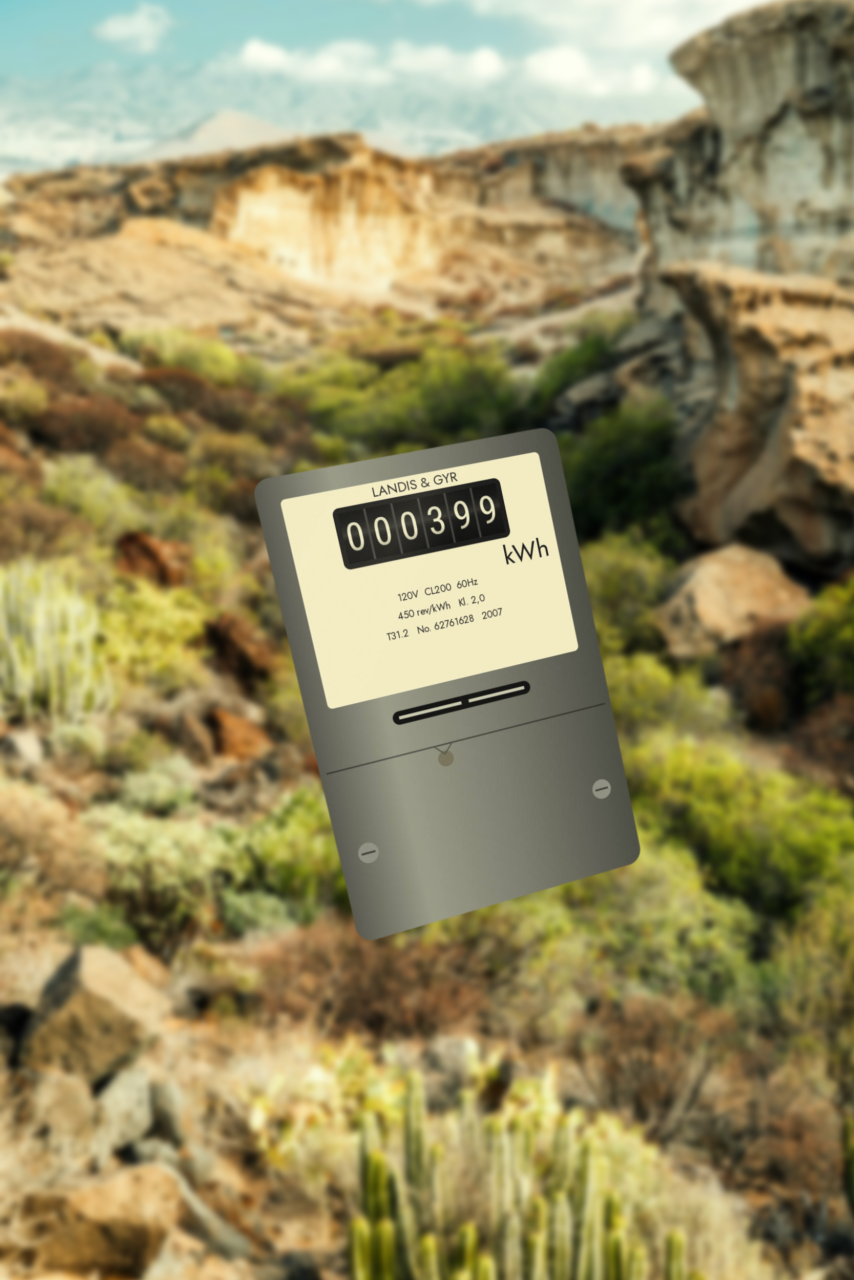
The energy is 399 kWh
